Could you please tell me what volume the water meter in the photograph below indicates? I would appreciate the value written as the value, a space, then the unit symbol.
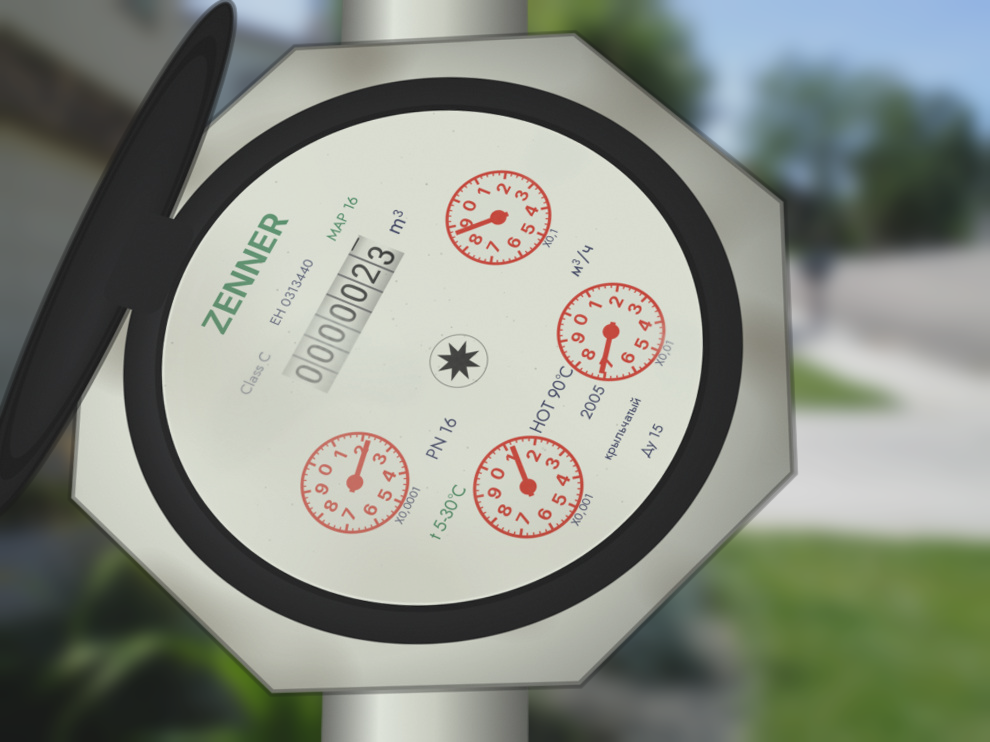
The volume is 22.8712 m³
